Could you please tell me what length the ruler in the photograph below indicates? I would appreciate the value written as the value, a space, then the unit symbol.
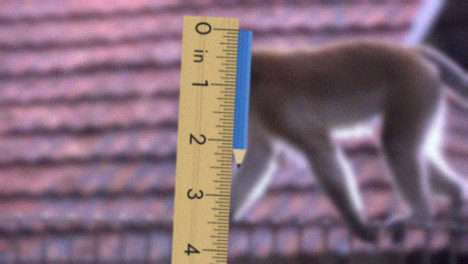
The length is 2.5 in
